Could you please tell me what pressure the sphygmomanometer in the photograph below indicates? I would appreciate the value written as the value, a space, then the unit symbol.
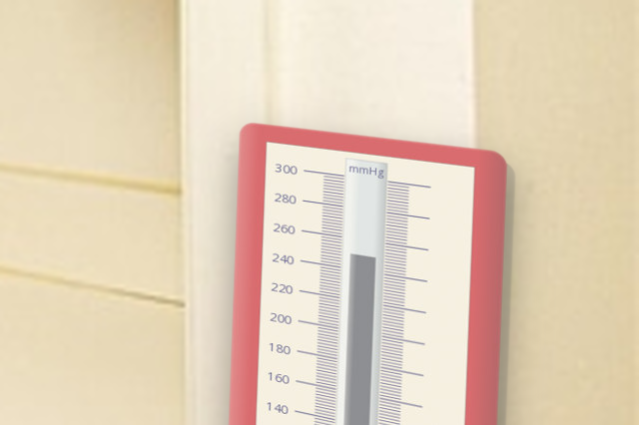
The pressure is 250 mmHg
